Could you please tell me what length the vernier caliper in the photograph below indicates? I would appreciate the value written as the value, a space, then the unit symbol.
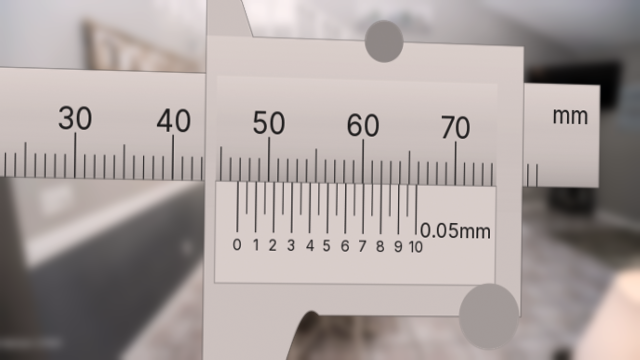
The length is 46.8 mm
